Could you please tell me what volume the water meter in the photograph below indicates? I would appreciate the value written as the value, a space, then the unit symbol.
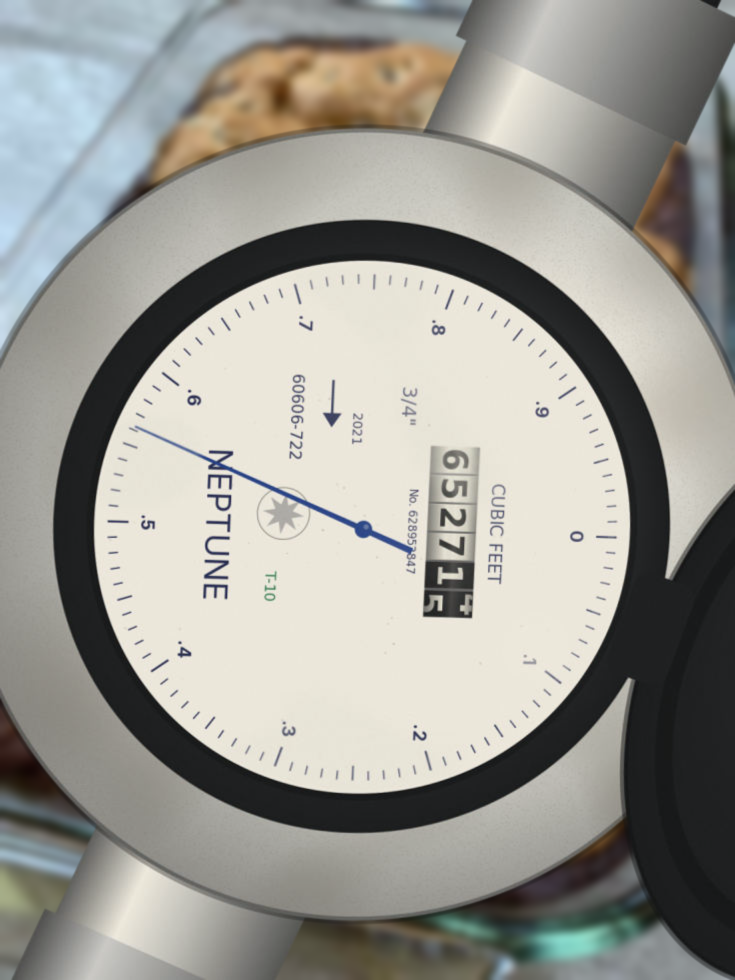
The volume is 652714.56 ft³
